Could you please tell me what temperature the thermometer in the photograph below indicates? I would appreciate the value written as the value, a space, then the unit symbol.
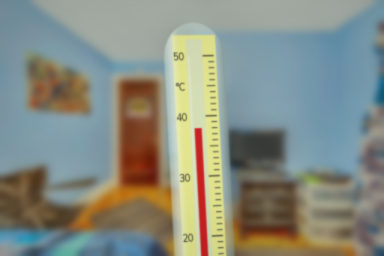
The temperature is 38 °C
